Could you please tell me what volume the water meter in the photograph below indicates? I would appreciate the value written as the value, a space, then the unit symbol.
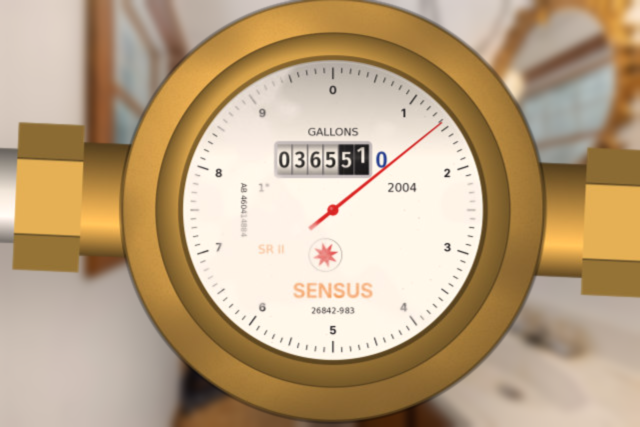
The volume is 365511.4 gal
